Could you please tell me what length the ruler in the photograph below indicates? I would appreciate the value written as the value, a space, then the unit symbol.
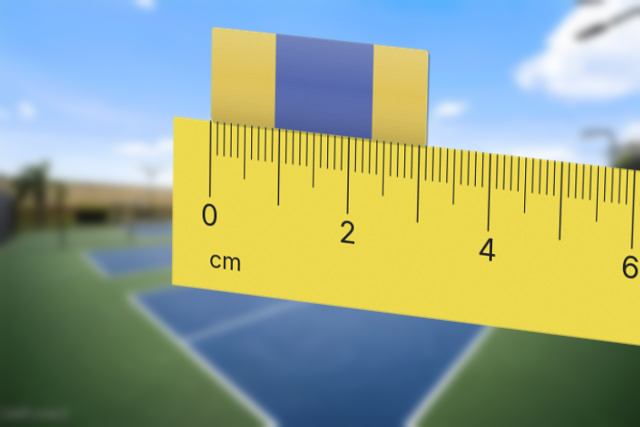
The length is 3.1 cm
